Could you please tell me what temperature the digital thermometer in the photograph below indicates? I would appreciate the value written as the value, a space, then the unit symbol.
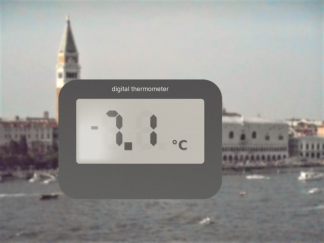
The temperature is -7.1 °C
